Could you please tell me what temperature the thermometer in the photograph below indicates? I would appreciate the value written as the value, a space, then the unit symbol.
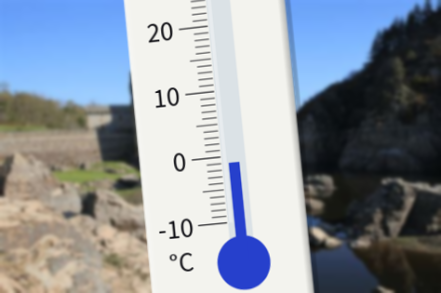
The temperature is -1 °C
